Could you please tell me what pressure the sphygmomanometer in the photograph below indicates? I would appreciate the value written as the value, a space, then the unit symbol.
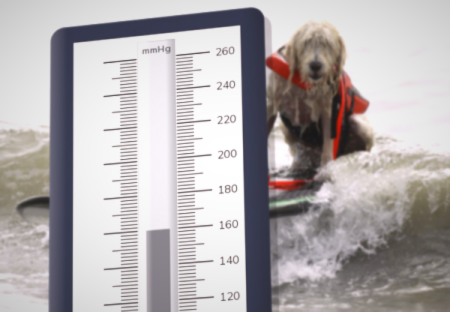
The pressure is 160 mmHg
